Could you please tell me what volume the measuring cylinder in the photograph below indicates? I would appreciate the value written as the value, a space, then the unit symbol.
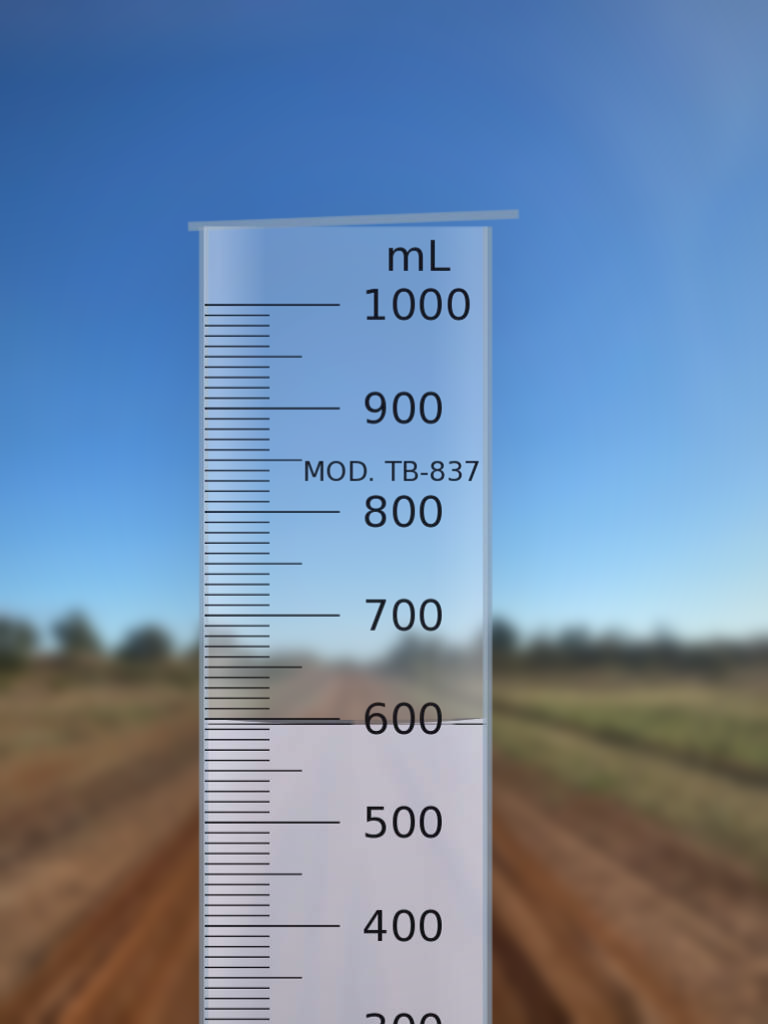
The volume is 595 mL
